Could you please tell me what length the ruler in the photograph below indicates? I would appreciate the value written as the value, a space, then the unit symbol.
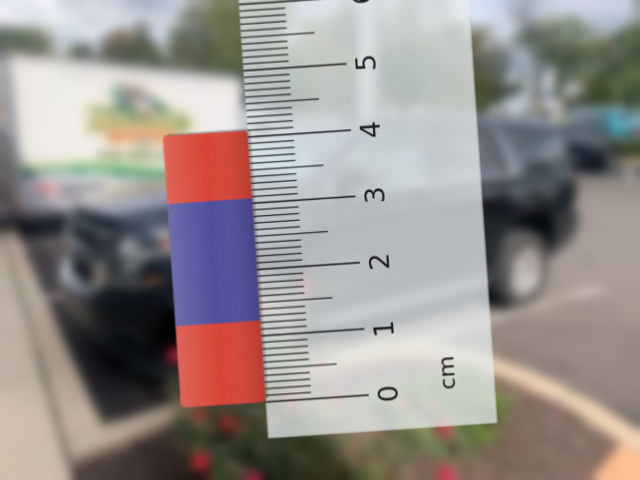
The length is 4.1 cm
